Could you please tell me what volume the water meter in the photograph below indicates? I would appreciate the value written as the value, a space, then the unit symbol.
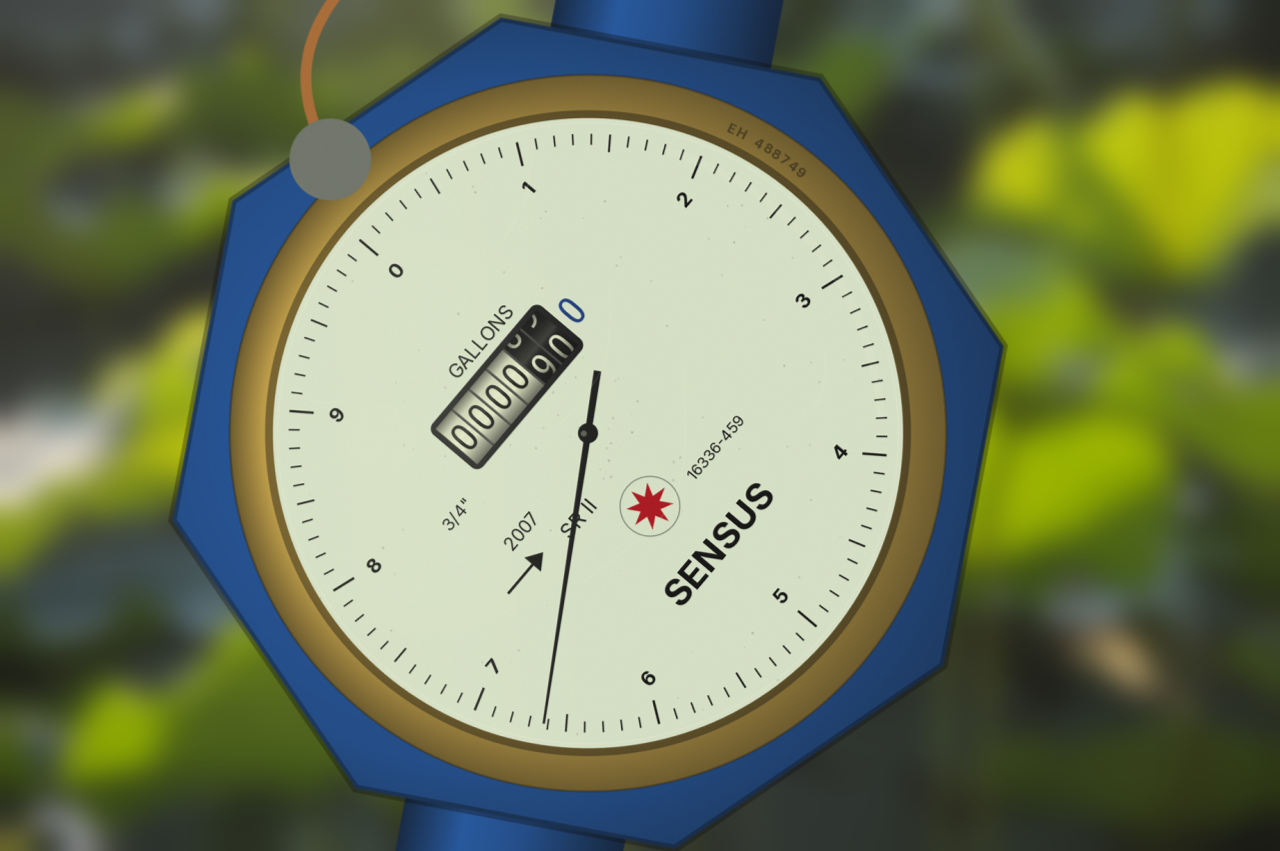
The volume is 896.6 gal
